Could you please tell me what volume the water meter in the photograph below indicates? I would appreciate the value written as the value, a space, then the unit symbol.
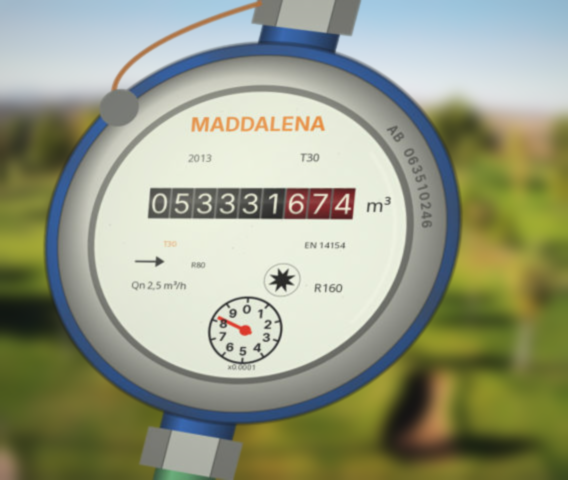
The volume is 53331.6748 m³
